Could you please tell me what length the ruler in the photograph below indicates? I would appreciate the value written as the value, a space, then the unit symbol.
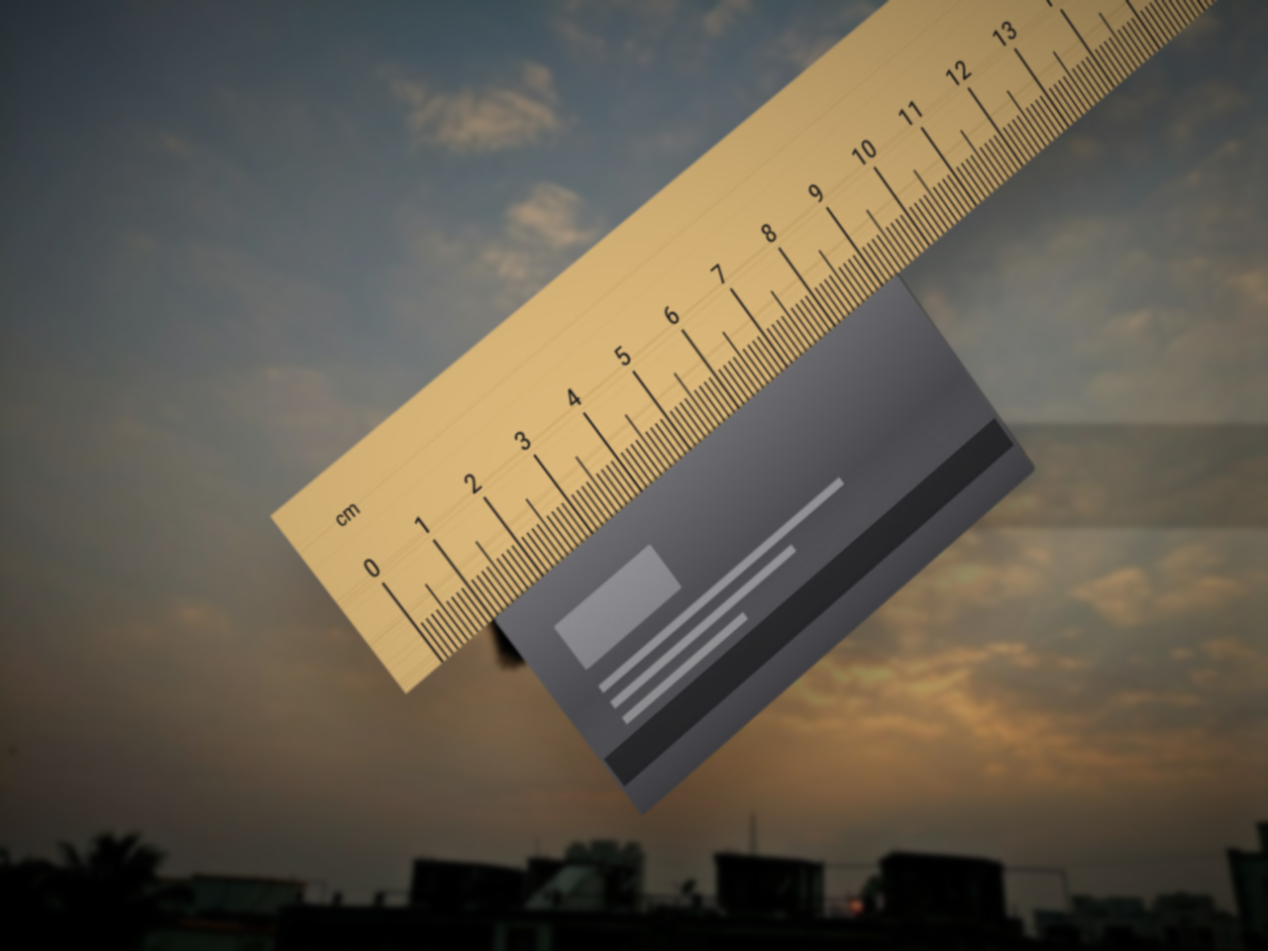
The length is 8.3 cm
